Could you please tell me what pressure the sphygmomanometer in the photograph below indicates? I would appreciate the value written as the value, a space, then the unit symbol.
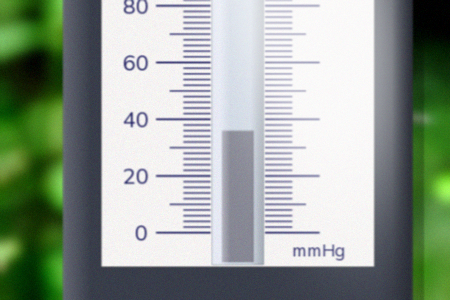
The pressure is 36 mmHg
